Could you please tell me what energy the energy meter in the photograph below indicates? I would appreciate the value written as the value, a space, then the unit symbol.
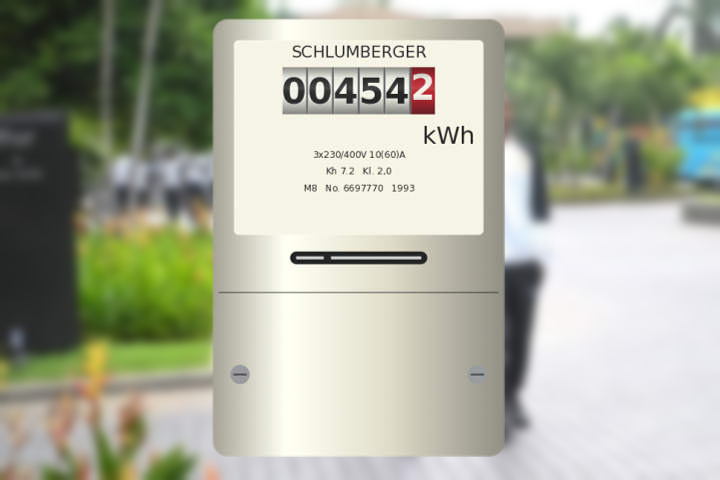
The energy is 454.2 kWh
